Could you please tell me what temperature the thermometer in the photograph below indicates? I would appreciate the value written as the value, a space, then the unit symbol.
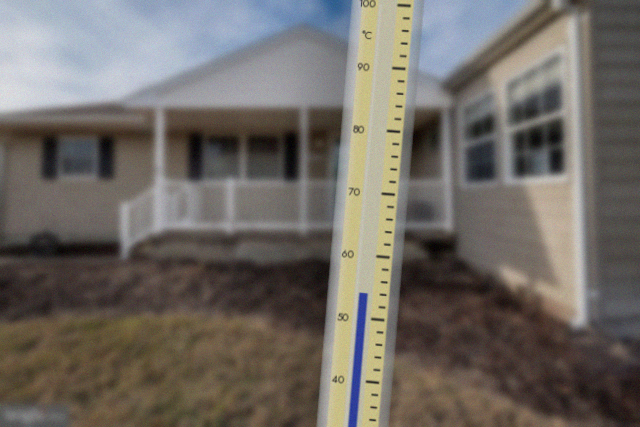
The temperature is 54 °C
